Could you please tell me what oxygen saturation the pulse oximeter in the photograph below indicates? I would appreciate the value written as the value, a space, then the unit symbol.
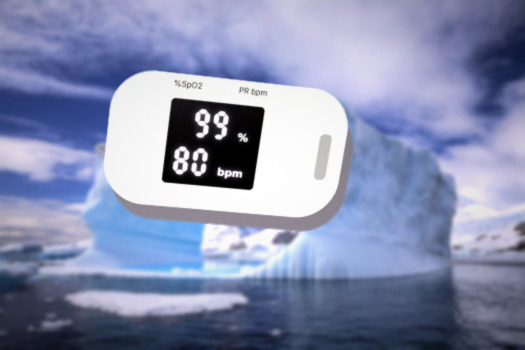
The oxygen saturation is 99 %
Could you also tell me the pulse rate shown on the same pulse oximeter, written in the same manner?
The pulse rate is 80 bpm
